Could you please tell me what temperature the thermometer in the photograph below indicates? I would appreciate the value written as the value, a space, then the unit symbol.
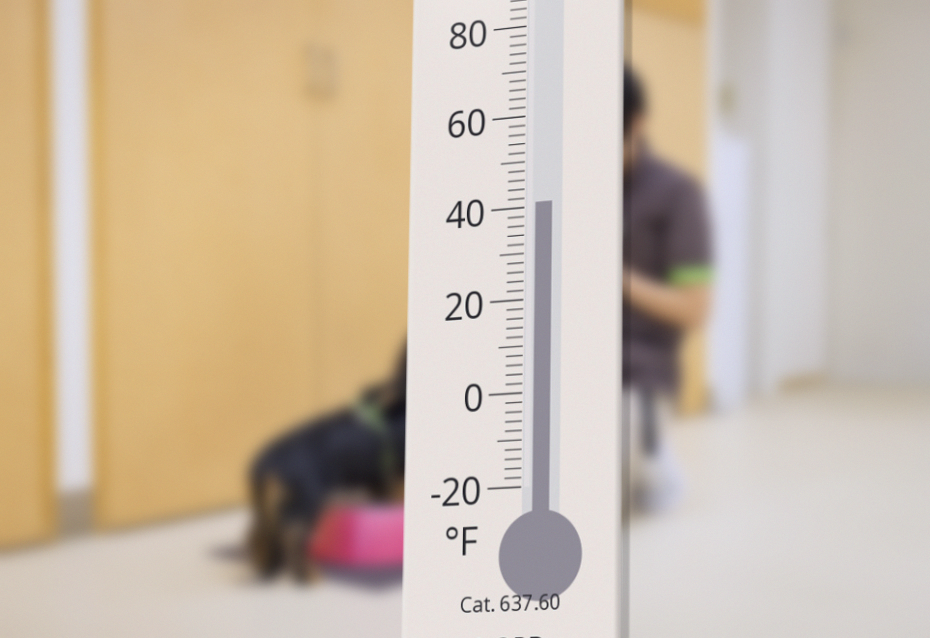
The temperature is 41 °F
